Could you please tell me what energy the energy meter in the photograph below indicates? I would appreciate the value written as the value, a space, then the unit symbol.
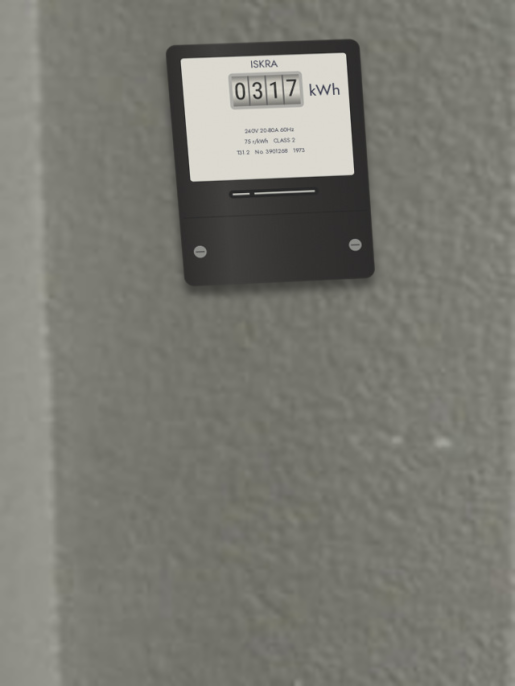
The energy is 317 kWh
